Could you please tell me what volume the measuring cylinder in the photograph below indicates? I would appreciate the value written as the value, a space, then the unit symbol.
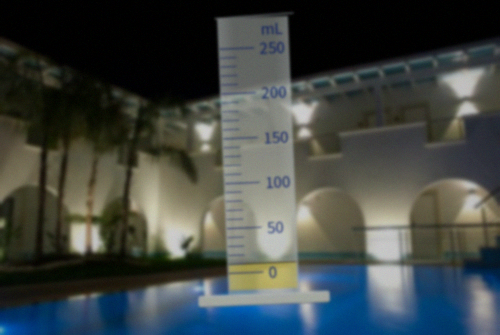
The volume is 10 mL
